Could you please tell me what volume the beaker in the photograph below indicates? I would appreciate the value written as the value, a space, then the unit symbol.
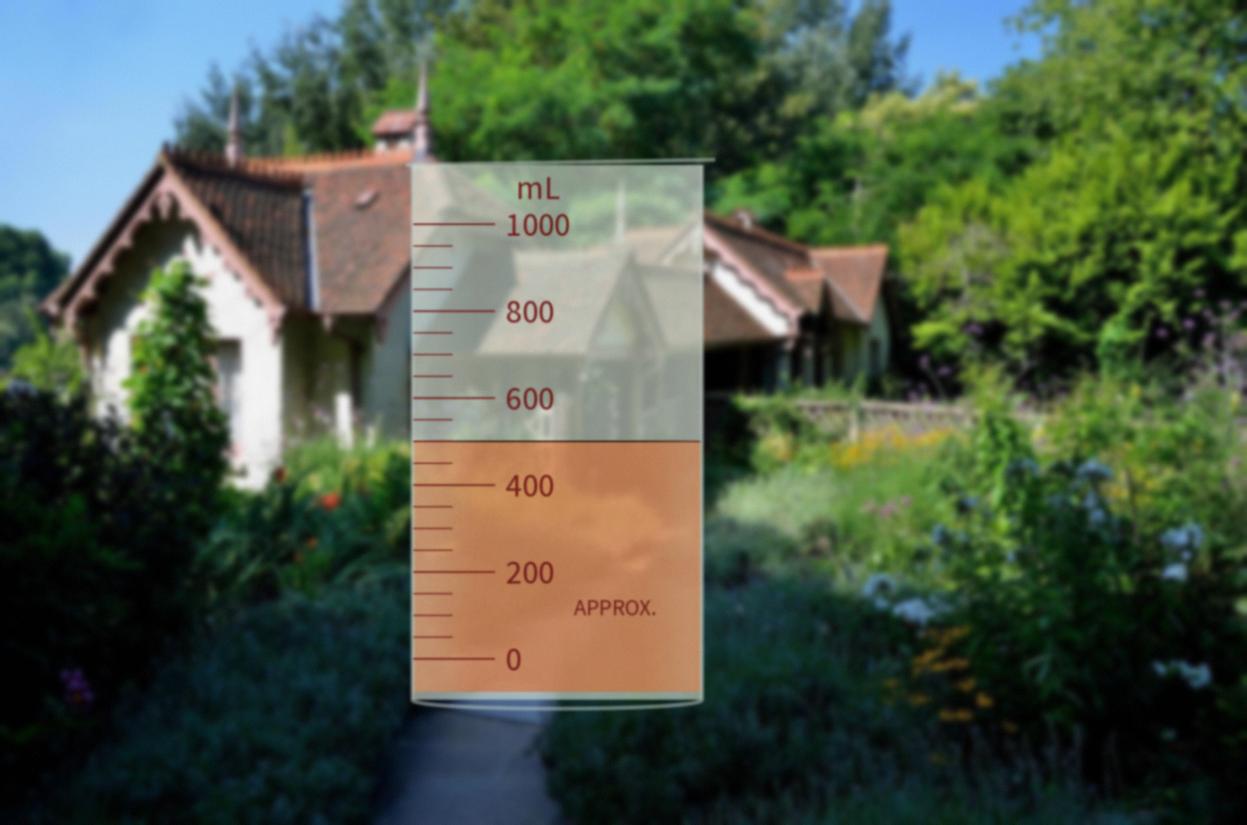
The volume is 500 mL
